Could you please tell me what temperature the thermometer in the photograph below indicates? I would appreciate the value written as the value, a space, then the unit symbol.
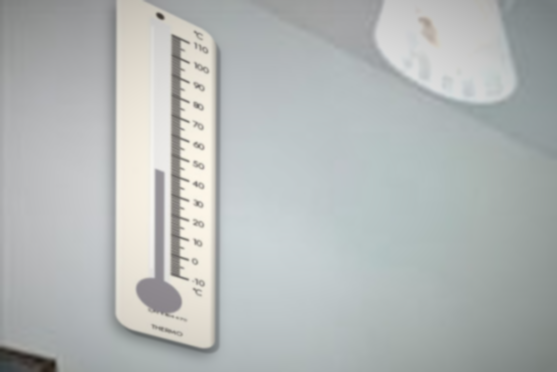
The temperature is 40 °C
